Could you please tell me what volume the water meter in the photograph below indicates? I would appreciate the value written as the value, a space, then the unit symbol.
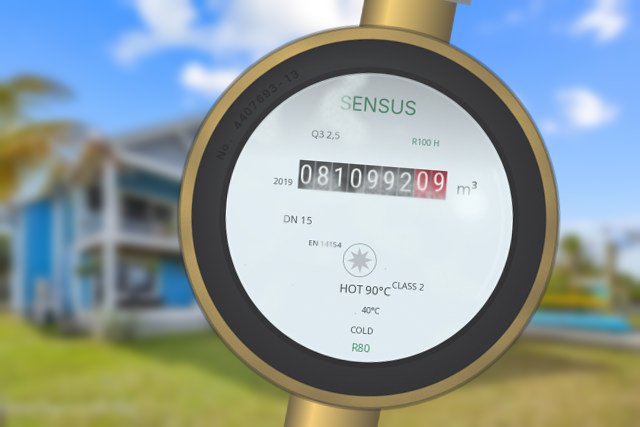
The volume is 810992.09 m³
